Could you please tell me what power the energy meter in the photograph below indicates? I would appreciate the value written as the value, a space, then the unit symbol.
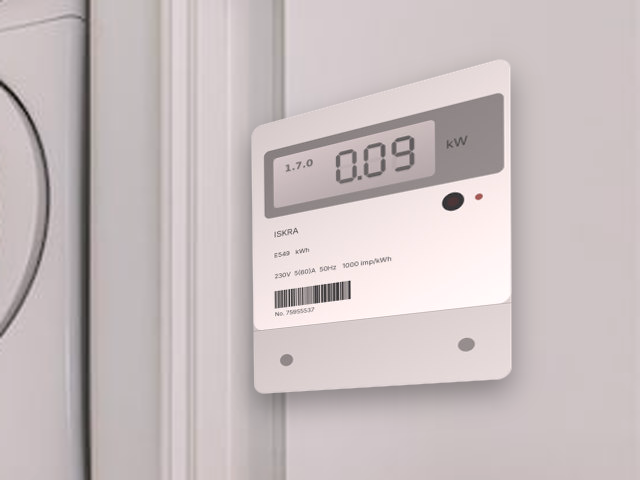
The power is 0.09 kW
